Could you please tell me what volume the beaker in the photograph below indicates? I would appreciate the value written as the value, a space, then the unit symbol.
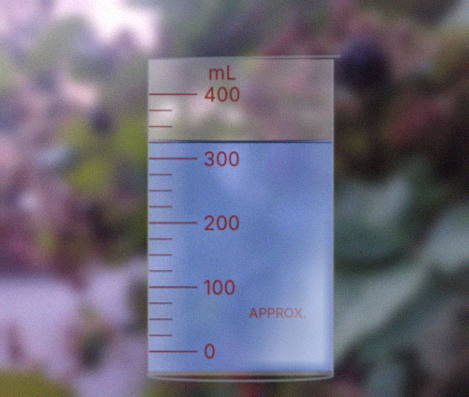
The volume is 325 mL
